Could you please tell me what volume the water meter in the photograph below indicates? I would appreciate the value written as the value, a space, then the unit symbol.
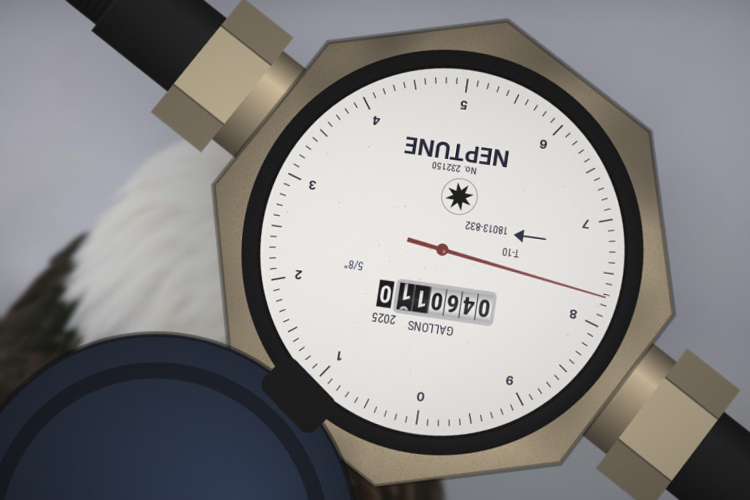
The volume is 460107.7 gal
